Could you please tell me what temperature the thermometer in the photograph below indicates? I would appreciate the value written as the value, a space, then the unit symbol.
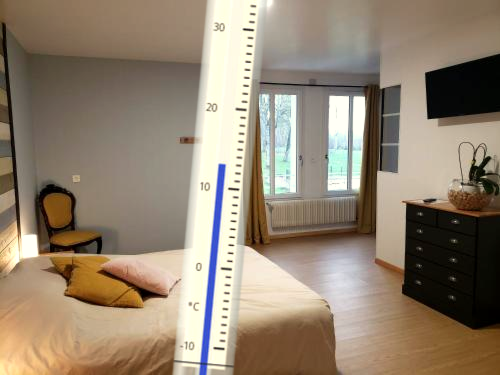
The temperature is 13 °C
